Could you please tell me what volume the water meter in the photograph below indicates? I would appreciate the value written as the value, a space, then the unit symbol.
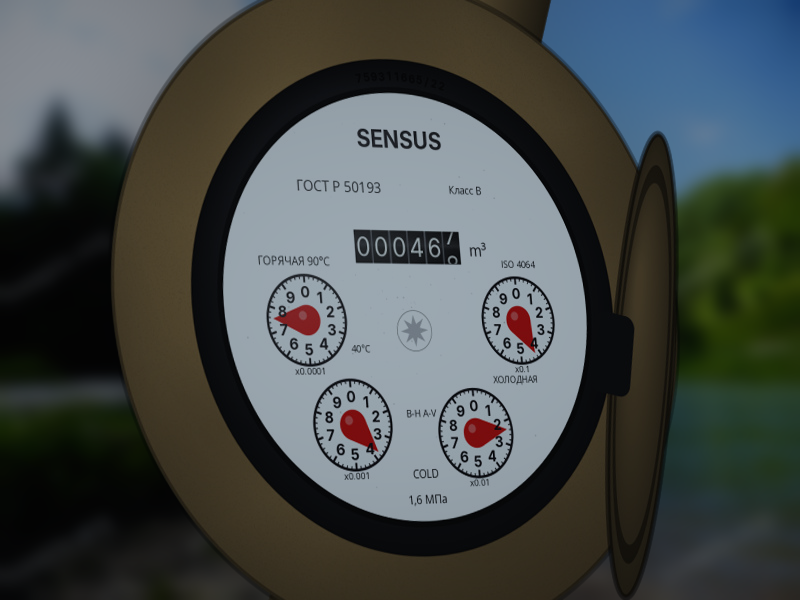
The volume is 467.4237 m³
